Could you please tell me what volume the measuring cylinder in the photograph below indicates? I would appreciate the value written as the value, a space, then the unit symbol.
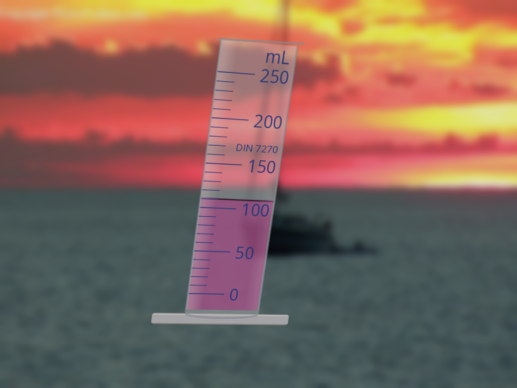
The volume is 110 mL
